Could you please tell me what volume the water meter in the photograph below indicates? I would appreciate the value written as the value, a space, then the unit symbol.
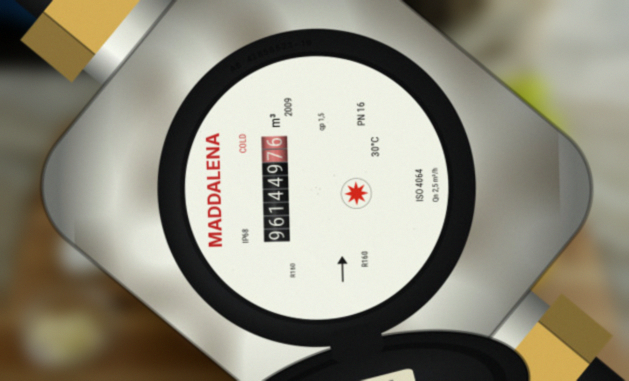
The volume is 961449.76 m³
